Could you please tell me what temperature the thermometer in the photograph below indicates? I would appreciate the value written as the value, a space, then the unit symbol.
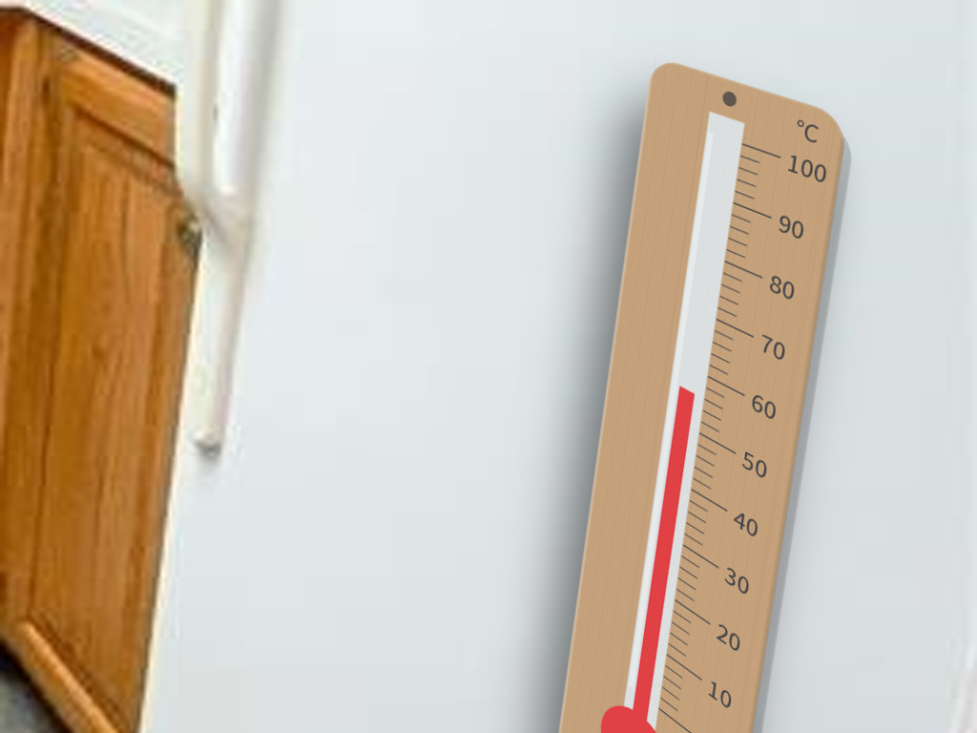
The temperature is 56 °C
